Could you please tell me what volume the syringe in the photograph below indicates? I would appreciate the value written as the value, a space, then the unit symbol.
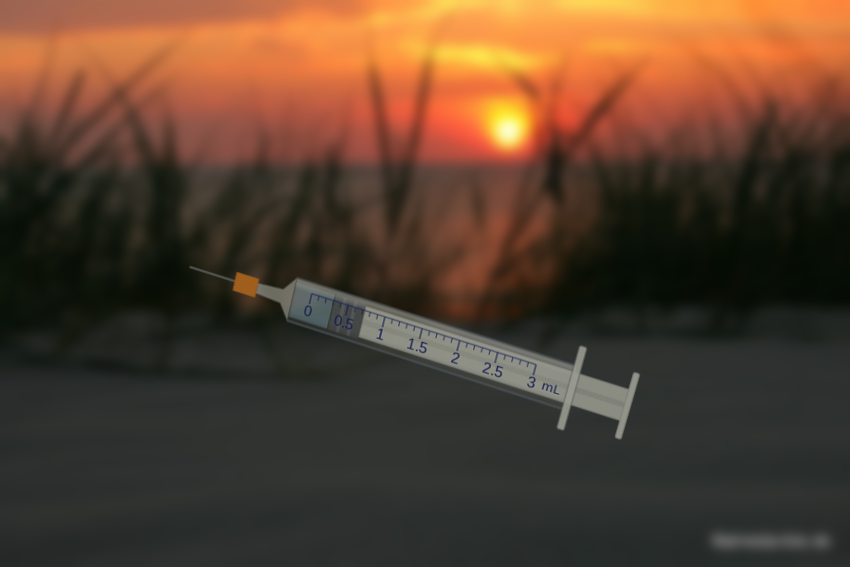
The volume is 0.3 mL
